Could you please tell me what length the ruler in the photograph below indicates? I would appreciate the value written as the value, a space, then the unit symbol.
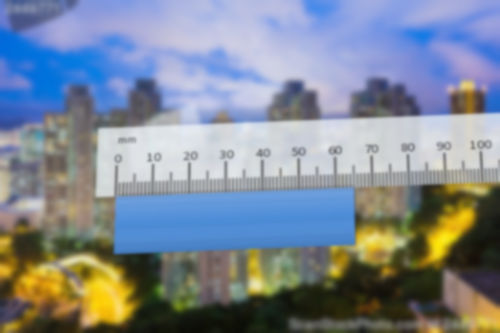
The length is 65 mm
